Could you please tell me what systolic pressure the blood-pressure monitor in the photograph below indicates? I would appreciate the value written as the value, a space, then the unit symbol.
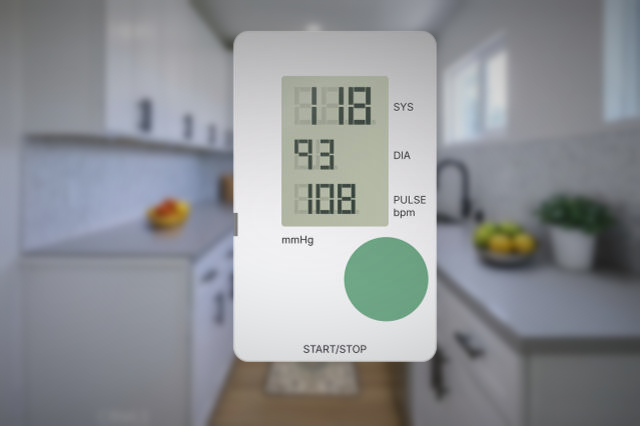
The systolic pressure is 118 mmHg
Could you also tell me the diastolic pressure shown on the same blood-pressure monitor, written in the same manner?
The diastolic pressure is 93 mmHg
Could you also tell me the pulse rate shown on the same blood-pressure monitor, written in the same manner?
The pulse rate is 108 bpm
